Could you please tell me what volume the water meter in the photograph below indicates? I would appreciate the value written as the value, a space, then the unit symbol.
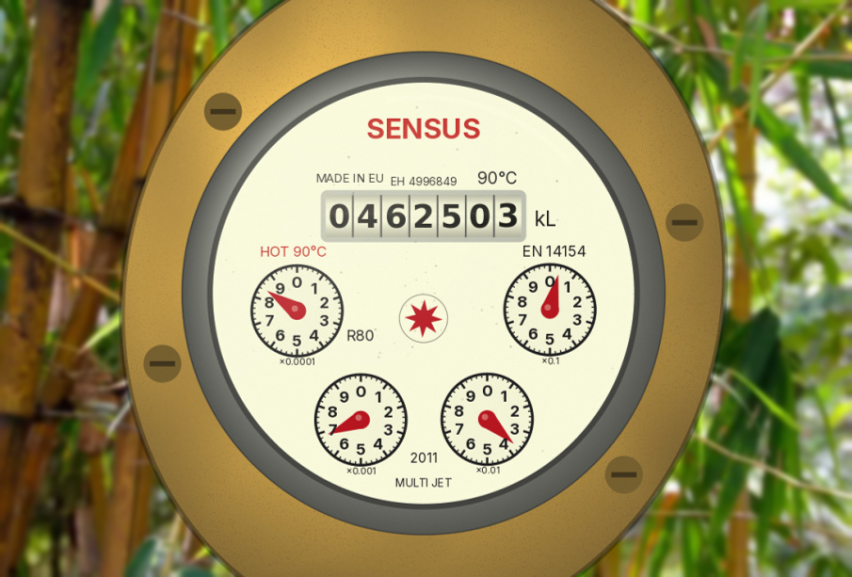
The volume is 462503.0368 kL
